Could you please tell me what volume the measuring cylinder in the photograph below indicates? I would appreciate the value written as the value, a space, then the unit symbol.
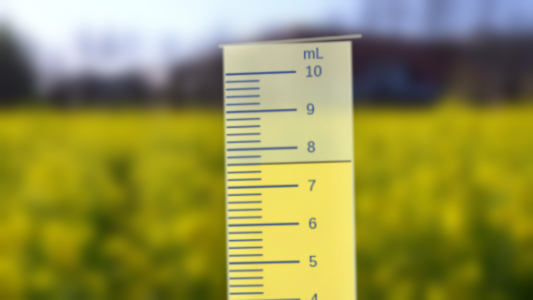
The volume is 7.6 mL
